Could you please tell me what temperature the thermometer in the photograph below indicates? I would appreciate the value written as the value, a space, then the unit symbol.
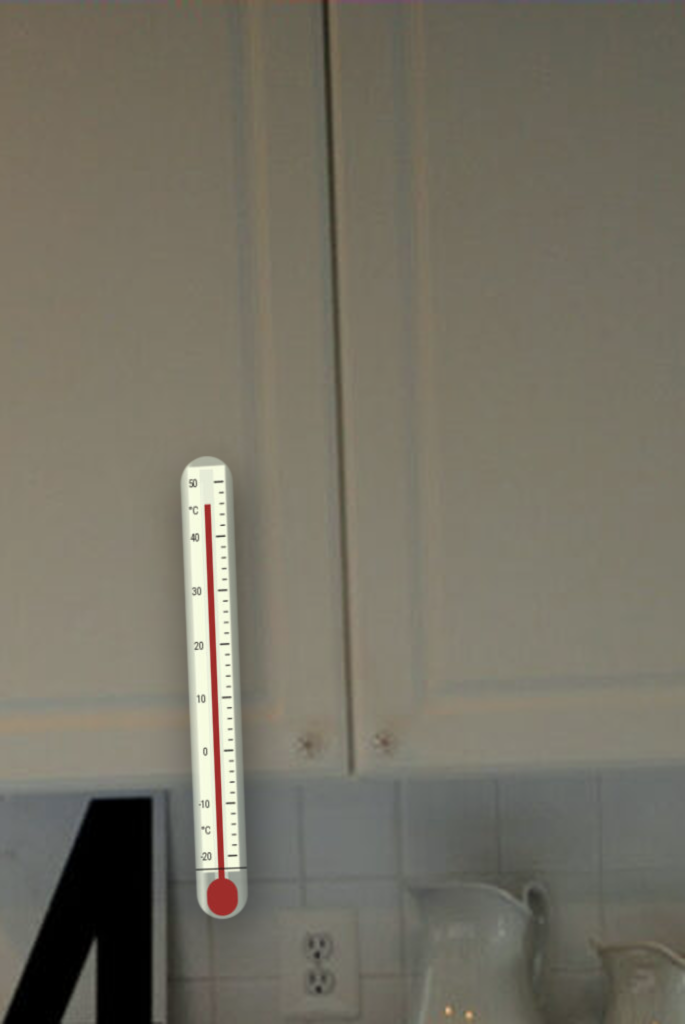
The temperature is 46 °C
